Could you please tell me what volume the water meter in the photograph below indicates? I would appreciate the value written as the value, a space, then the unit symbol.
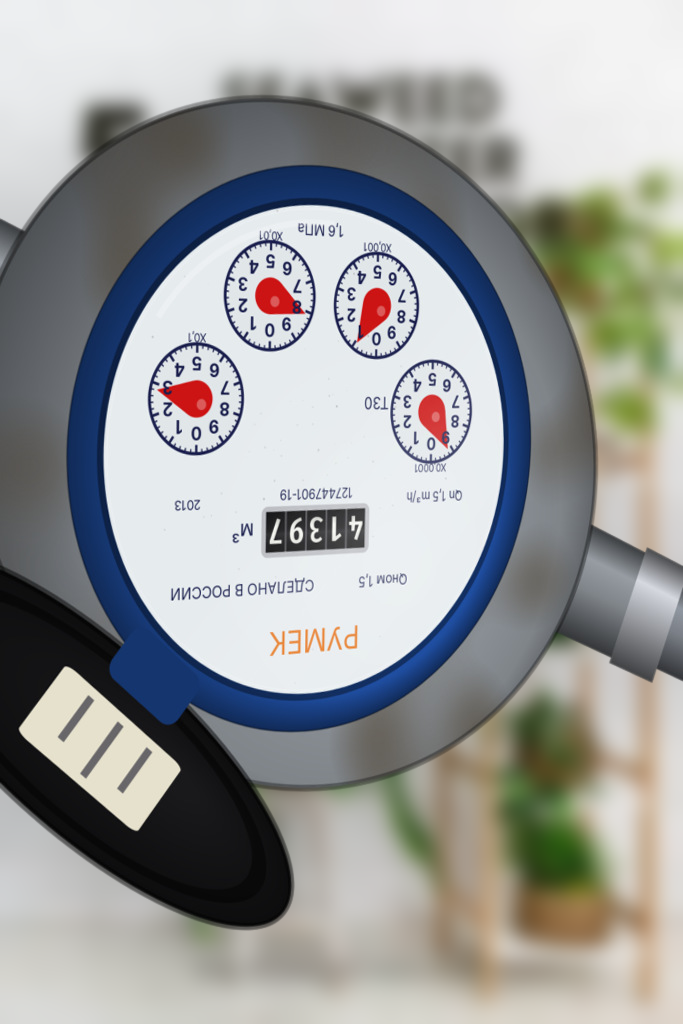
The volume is 41397.2809 m³
